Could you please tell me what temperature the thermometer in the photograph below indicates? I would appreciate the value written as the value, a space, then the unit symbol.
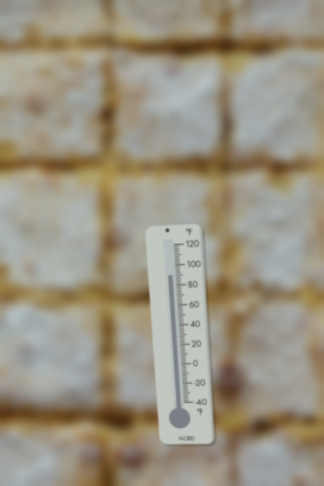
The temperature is 90 °F
